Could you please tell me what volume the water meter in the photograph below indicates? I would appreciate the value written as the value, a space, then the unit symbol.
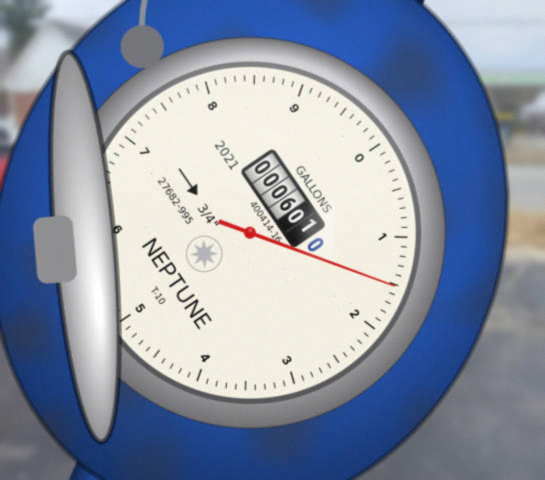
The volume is 6011.5 gal
